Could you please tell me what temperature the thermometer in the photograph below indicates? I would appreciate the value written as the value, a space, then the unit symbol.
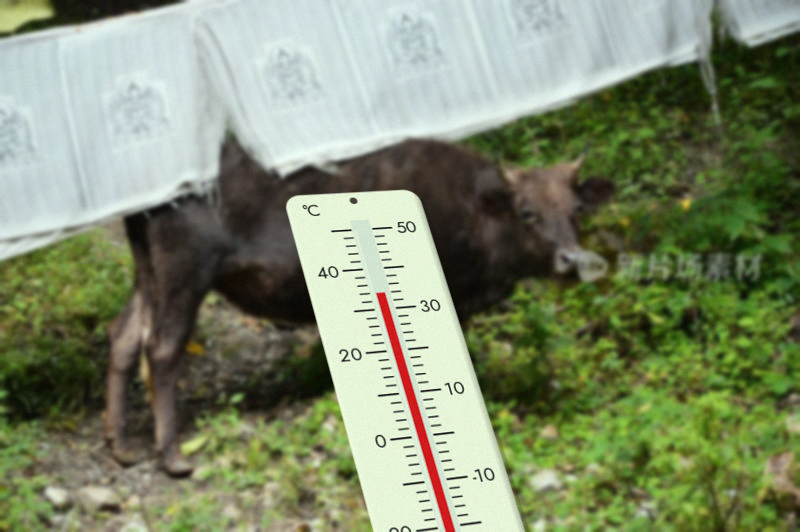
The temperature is 34 °C
